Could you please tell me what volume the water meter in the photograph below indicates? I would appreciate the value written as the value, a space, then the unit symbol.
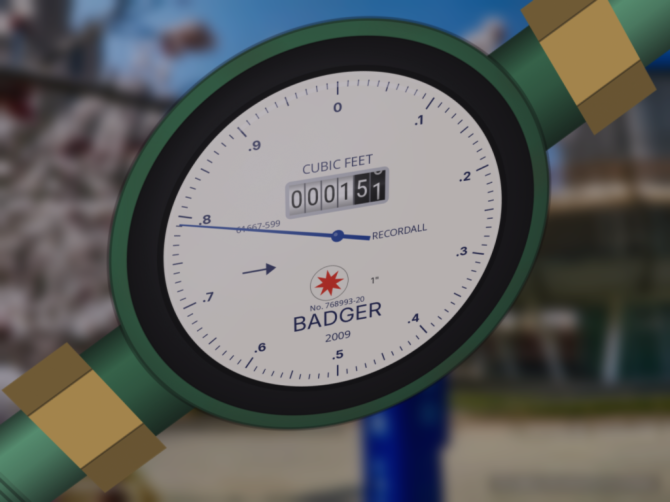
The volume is 150.79 ft³
